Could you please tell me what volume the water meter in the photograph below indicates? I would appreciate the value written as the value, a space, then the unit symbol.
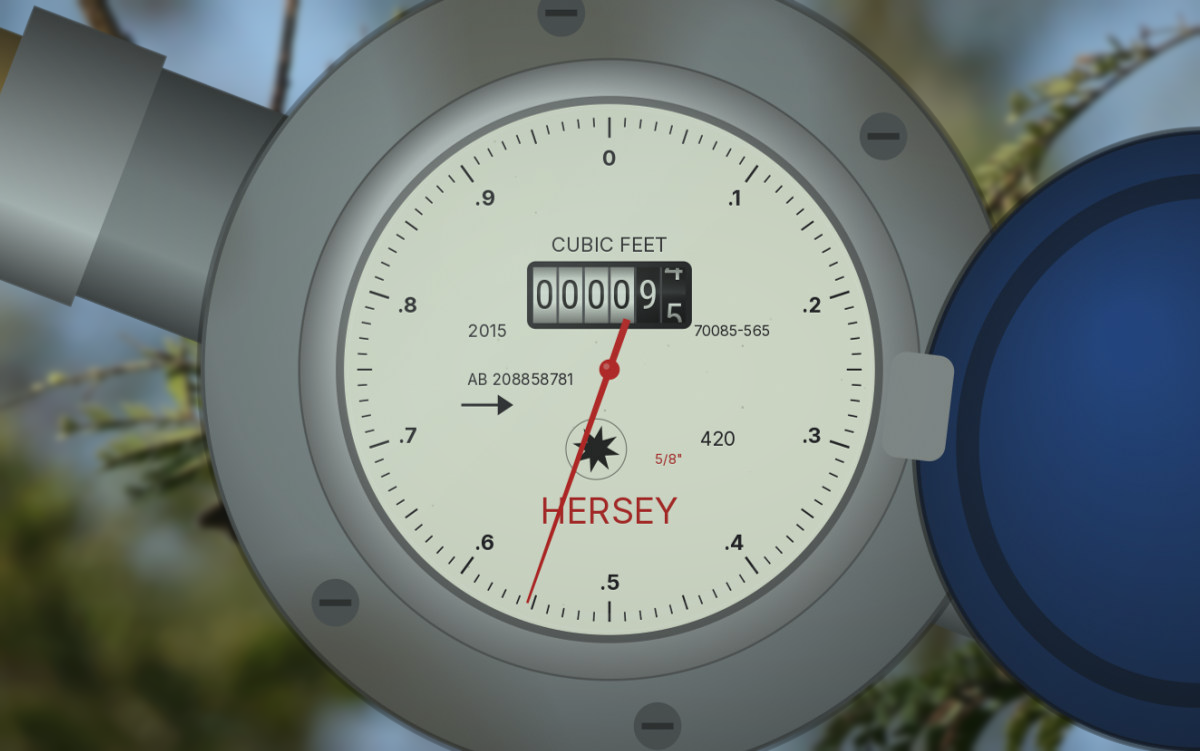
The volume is 94.55 ft³
